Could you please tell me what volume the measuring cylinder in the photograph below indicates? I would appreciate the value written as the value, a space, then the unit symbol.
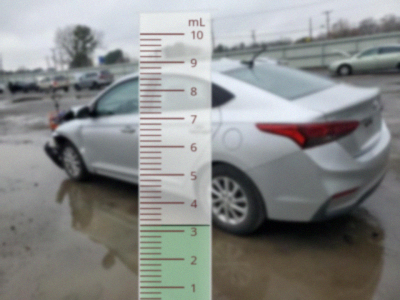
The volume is 3.2 mL
